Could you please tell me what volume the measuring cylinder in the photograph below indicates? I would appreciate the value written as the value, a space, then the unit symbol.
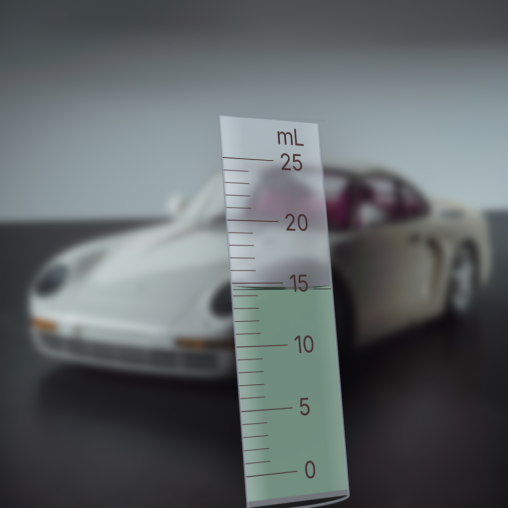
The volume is 14.5 mL
